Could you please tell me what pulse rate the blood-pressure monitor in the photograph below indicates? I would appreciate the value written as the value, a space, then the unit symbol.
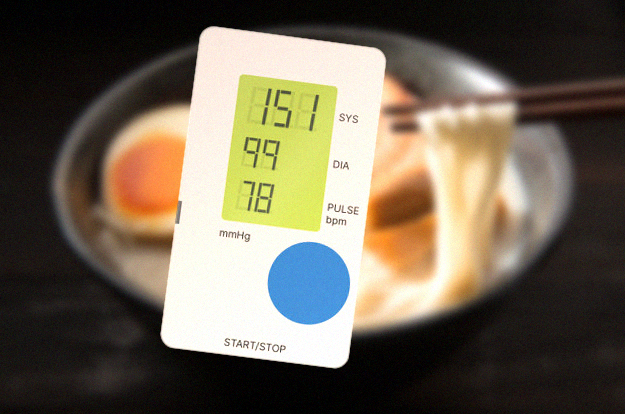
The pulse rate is 78 bpm
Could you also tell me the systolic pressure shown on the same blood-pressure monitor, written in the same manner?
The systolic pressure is 151 mmHg
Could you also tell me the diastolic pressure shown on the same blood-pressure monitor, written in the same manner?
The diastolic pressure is 99 mmHg
